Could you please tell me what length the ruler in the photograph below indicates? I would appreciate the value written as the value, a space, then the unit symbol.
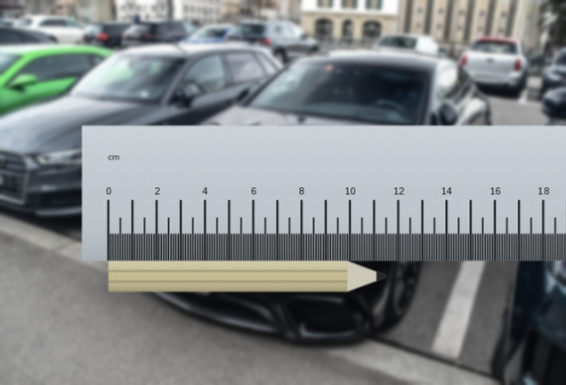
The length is 11.5 cm
